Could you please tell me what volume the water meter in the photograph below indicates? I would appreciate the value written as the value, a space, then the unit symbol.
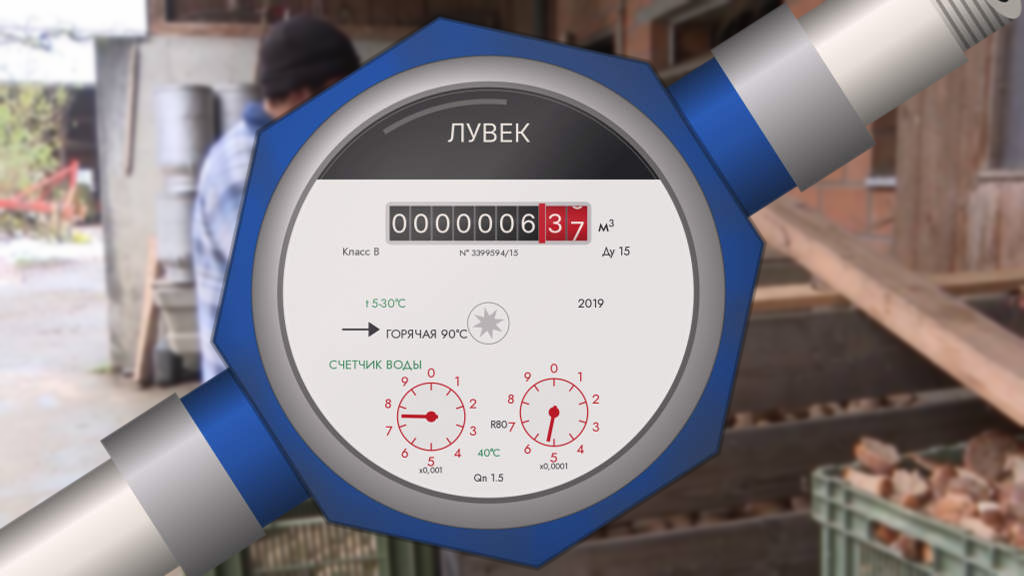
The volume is 6.3675 m³
